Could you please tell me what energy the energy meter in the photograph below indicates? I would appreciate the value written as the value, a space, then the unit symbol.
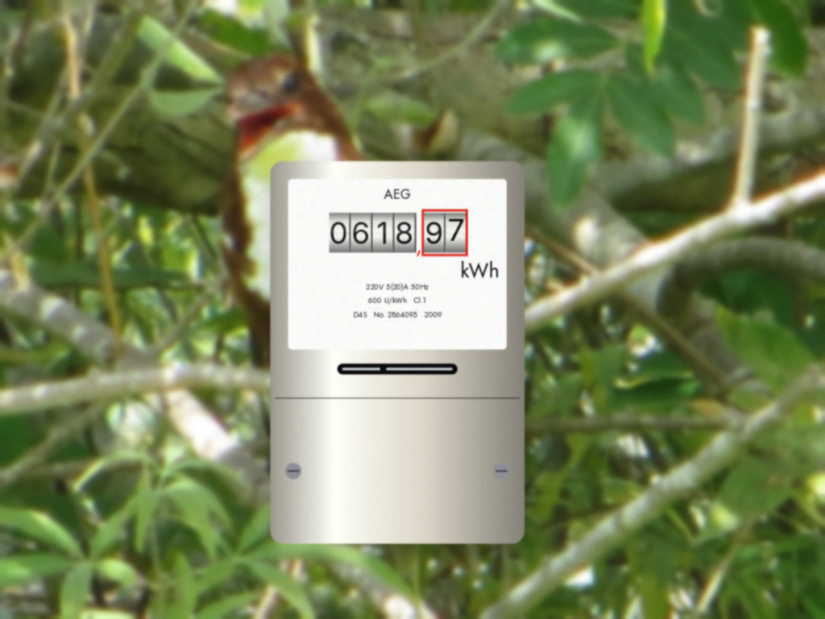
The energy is 618.97 kWh
